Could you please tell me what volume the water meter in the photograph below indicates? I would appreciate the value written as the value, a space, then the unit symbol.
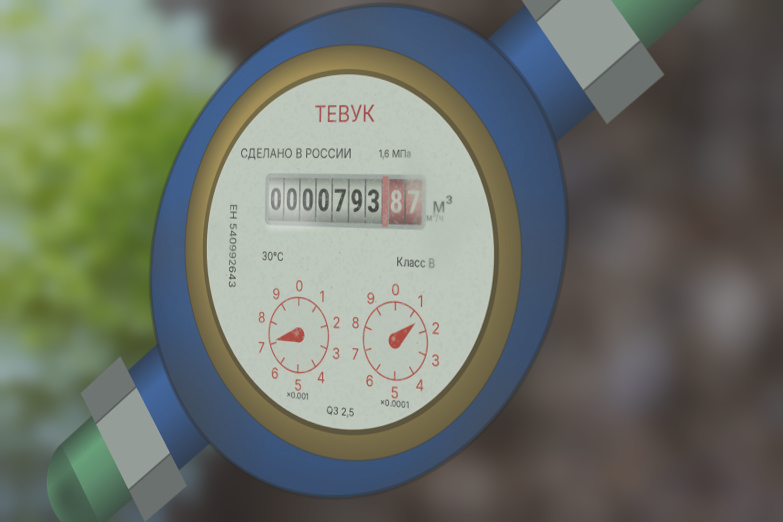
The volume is 793.8771 m³
